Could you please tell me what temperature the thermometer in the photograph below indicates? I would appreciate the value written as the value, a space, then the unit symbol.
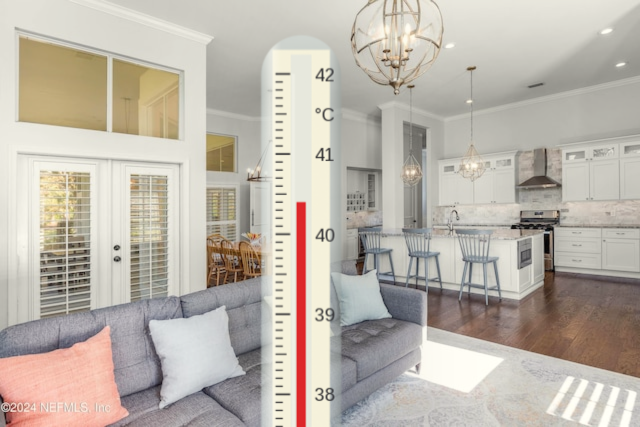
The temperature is 40.4 °C
